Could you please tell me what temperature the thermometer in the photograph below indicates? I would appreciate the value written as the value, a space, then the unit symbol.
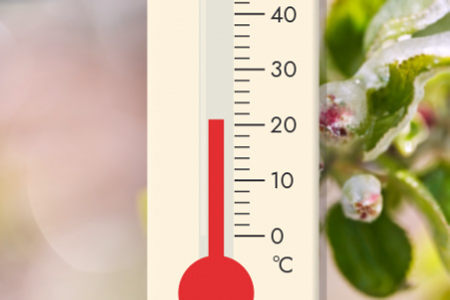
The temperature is 21 °C
